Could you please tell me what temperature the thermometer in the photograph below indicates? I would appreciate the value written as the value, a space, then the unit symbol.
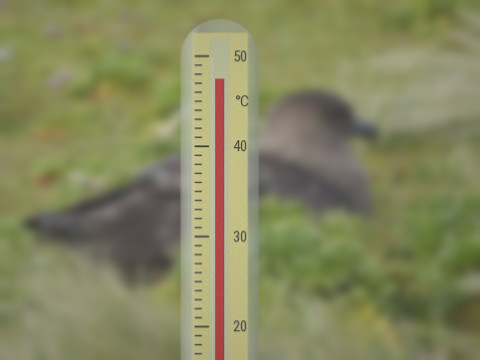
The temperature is 47.5 °C
